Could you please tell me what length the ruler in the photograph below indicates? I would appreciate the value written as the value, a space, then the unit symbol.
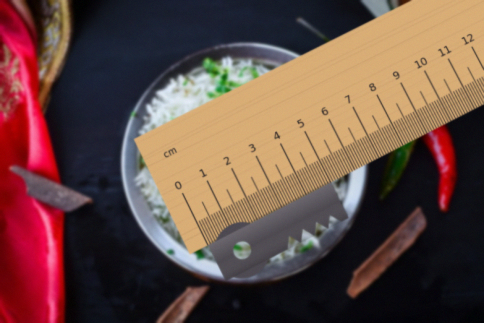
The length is 5 cm
